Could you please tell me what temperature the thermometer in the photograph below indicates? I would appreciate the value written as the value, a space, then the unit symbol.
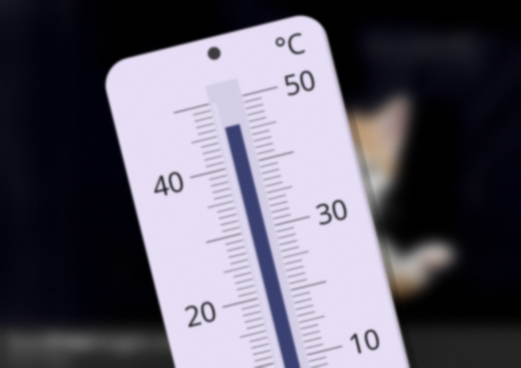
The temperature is 46 °C
